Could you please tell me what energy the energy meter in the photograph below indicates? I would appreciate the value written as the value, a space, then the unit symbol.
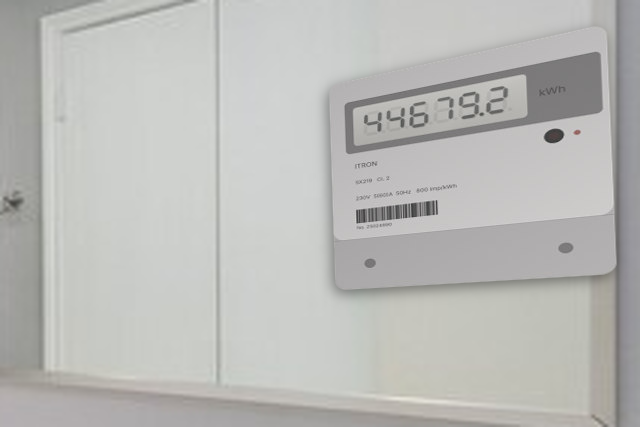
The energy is 44679.2 kWh
